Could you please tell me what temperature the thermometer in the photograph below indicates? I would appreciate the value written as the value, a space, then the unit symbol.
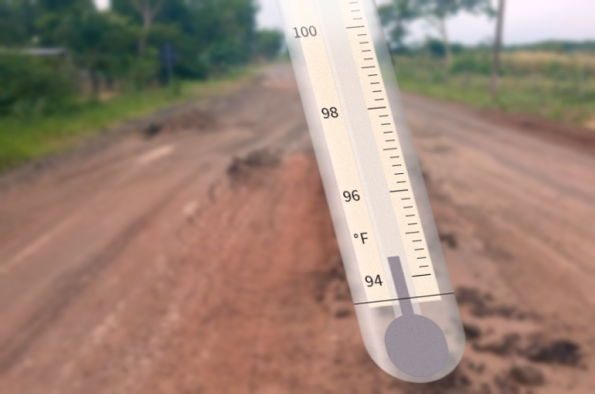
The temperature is 94.5 °F
